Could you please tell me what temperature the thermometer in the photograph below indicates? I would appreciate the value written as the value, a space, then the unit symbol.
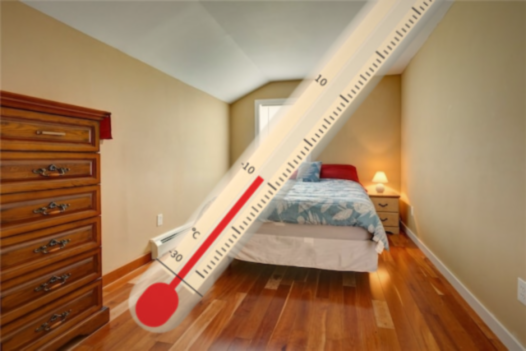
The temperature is -10 °C
